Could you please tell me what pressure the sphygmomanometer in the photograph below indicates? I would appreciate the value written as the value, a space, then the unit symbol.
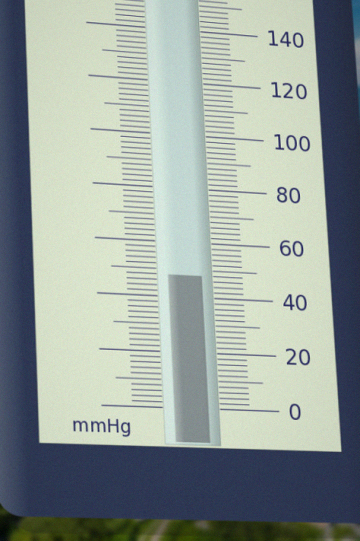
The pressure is 48 mmHg
